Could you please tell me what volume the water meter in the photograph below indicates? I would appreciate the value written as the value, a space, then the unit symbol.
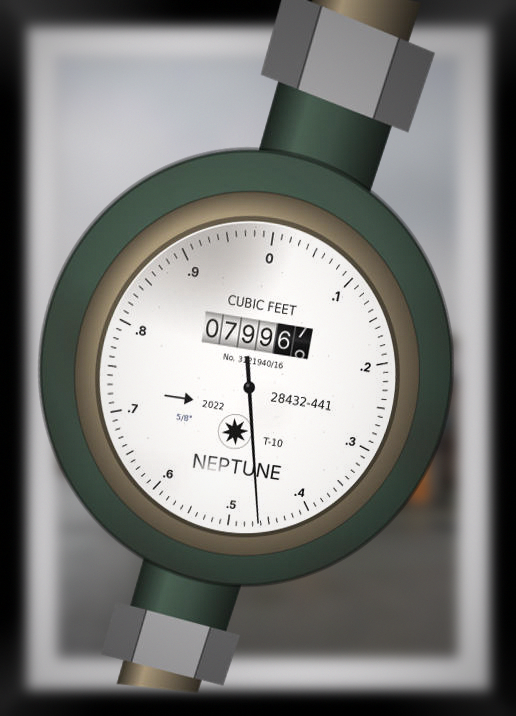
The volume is 79967.46 ft³
